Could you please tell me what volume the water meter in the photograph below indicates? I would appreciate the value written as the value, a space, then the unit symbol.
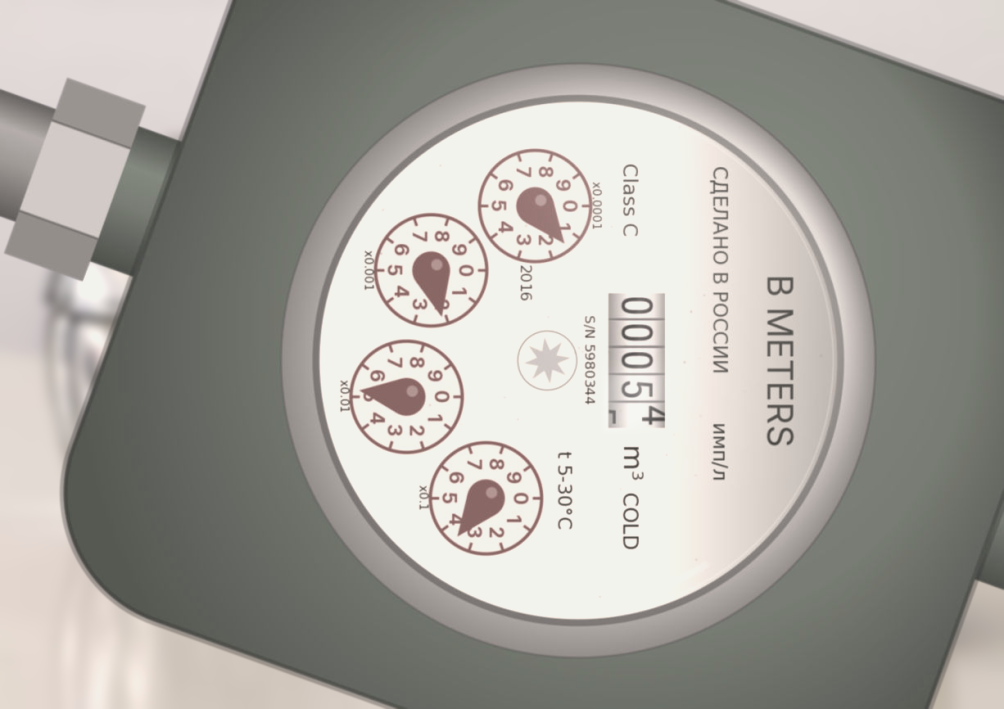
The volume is 54.3521 m³
